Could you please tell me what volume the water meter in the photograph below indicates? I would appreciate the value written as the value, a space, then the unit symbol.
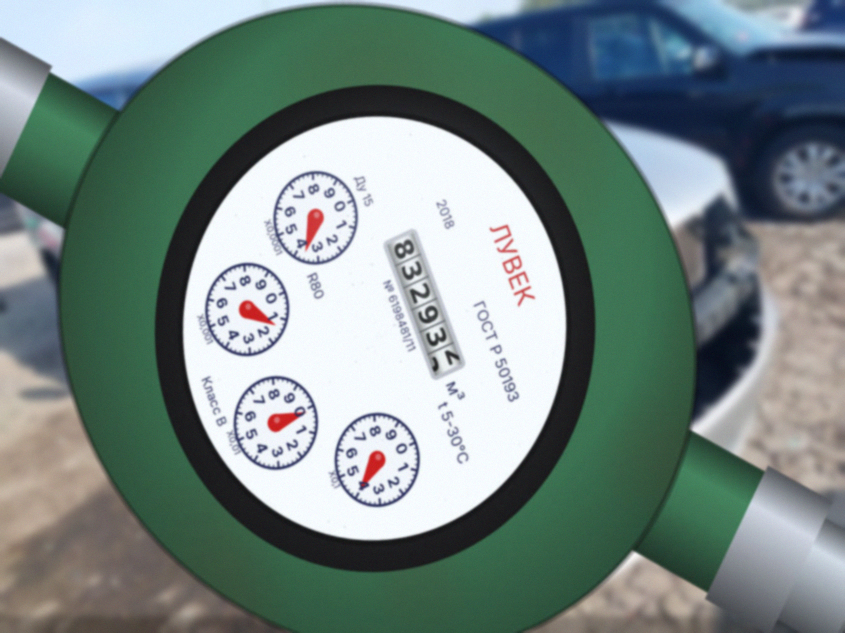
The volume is 832932.4013 m³
